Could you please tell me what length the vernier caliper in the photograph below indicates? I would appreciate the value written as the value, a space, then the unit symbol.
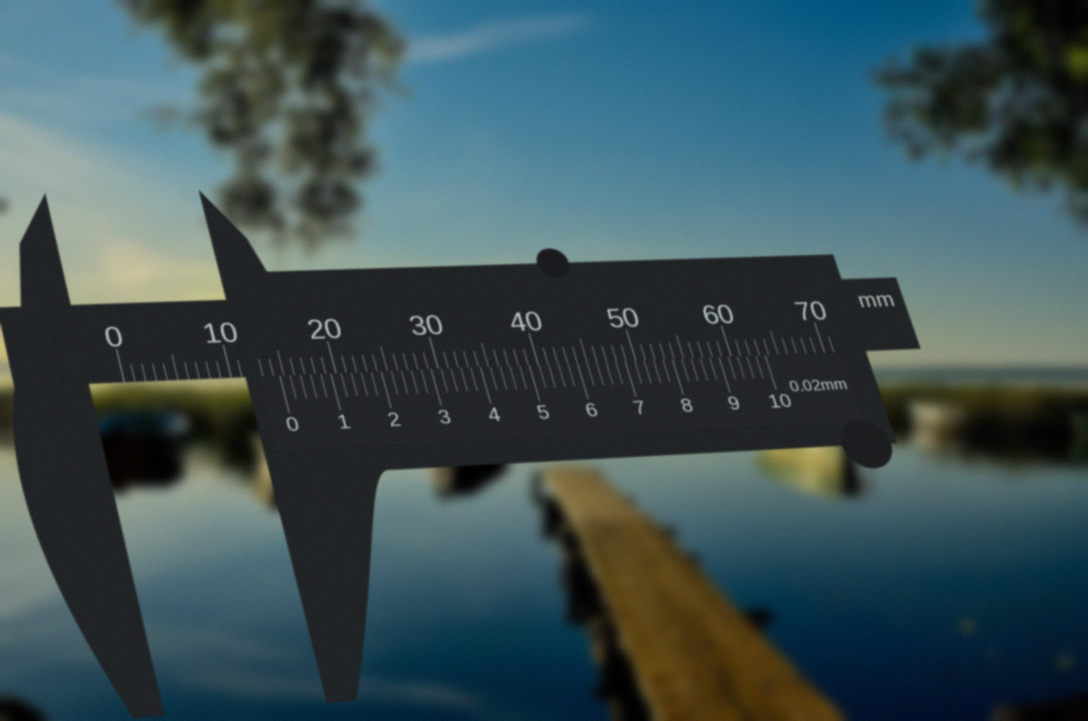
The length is 14.6 mm
